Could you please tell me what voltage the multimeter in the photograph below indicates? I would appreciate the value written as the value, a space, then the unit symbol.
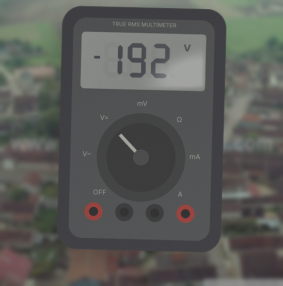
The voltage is -192 V
